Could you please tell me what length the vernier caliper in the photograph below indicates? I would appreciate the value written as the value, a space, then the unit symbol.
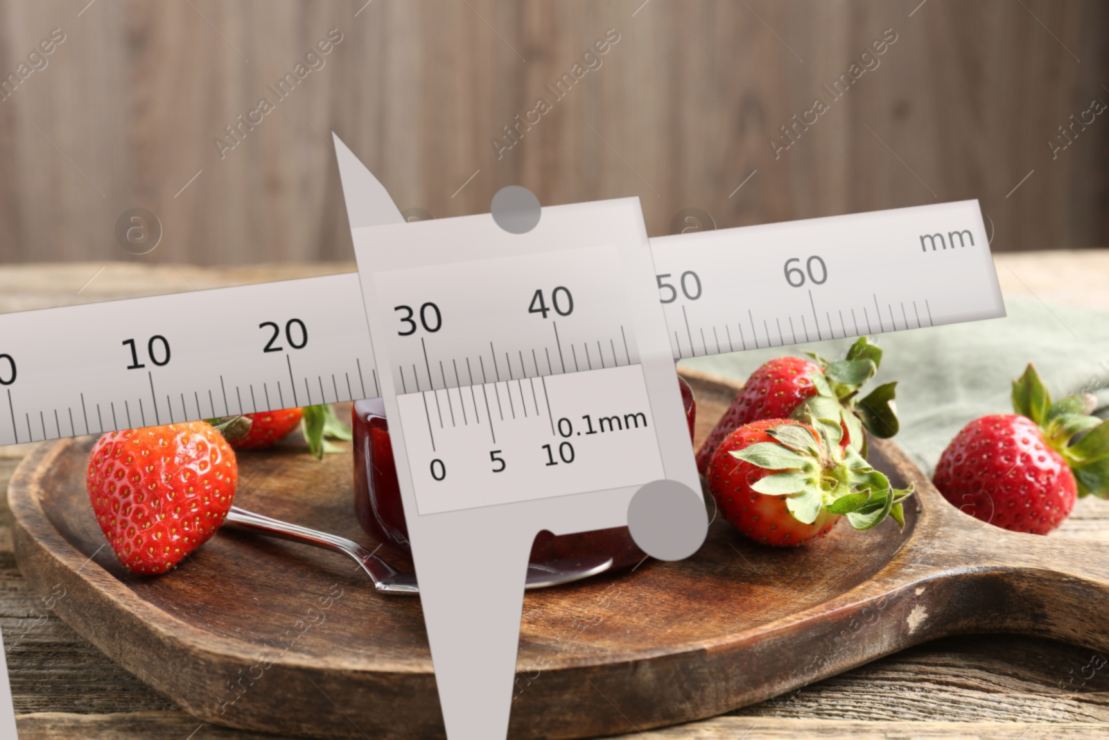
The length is 29.3 mm
